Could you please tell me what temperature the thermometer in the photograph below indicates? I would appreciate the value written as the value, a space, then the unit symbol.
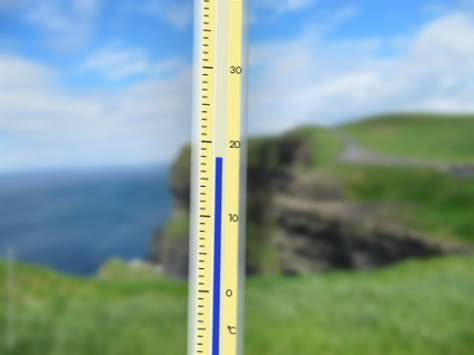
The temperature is 18 °C
